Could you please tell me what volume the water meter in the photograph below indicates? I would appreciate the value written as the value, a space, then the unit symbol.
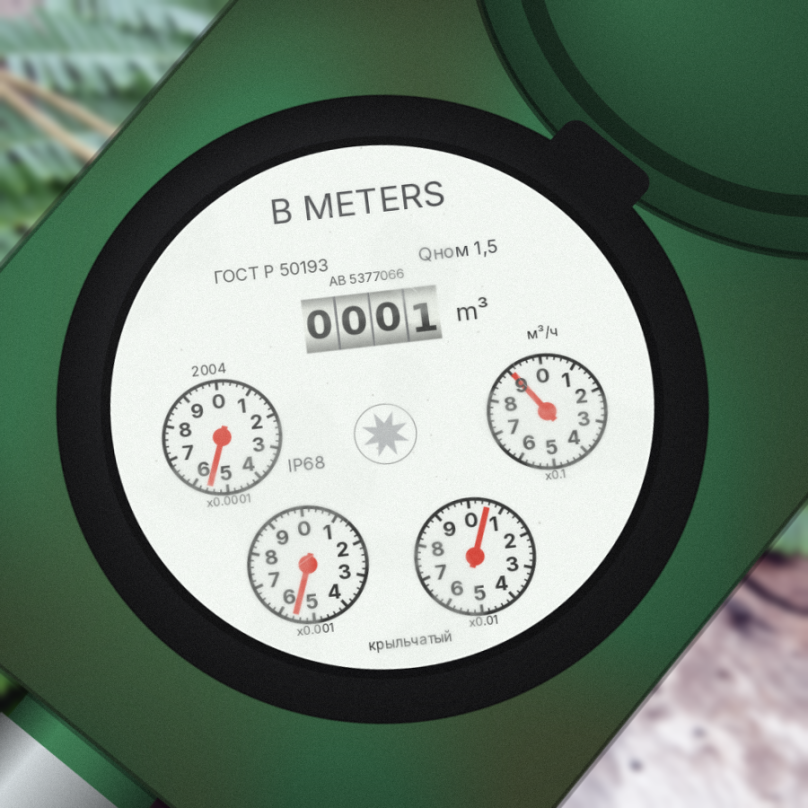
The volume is 0.9055 m³
